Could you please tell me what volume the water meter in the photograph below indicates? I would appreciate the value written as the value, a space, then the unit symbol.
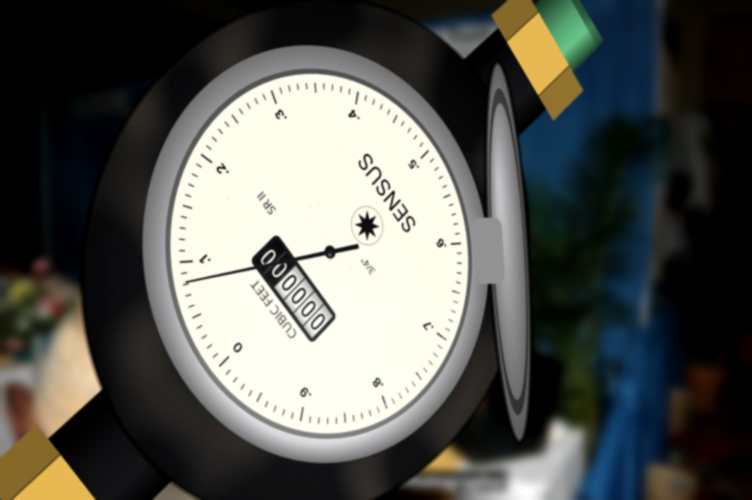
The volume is 0.08 ft³
